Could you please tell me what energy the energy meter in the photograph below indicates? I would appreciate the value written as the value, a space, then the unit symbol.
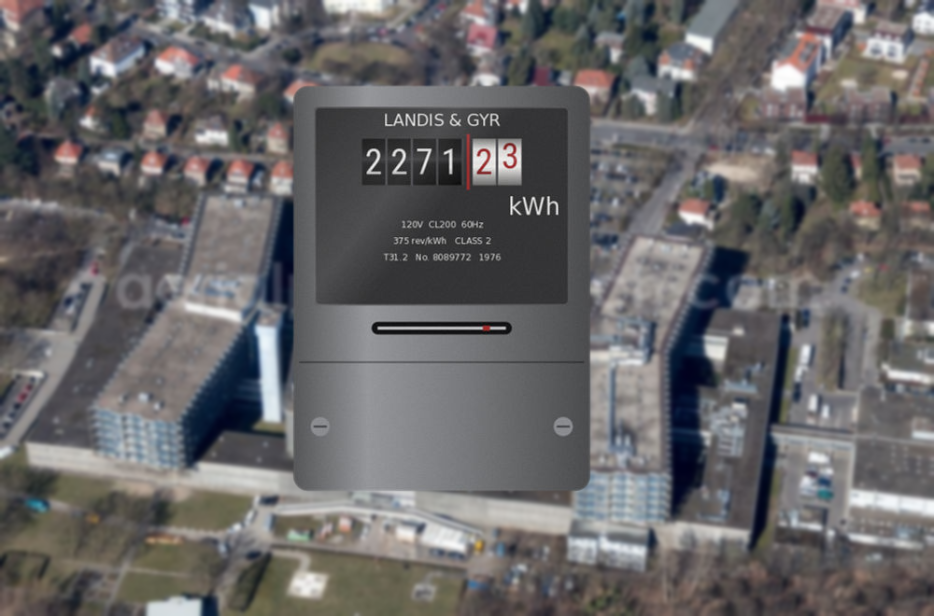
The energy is 2271.23 kWh
